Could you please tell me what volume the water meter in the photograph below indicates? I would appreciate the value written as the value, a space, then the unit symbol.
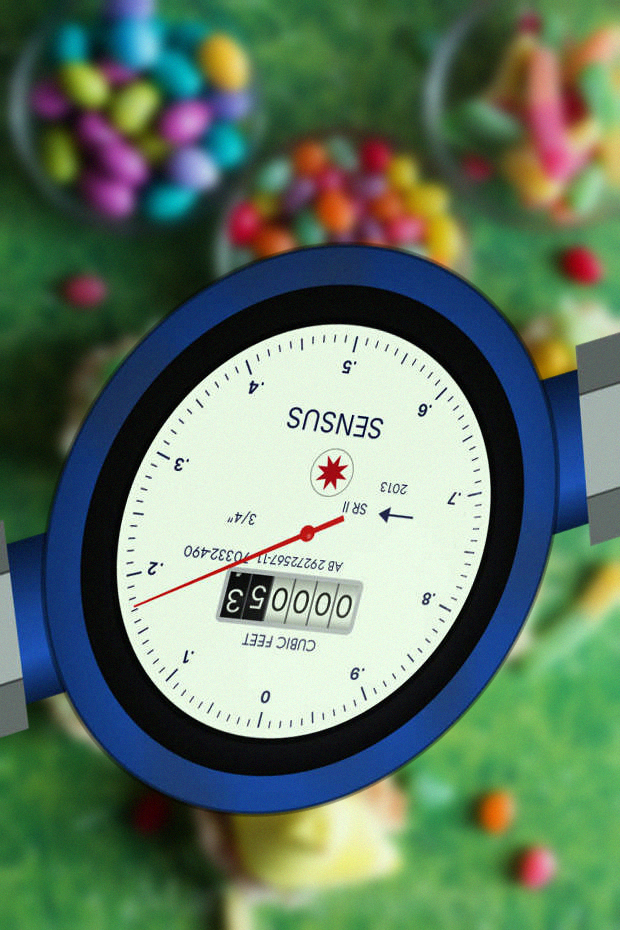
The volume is 53.17 ft³
